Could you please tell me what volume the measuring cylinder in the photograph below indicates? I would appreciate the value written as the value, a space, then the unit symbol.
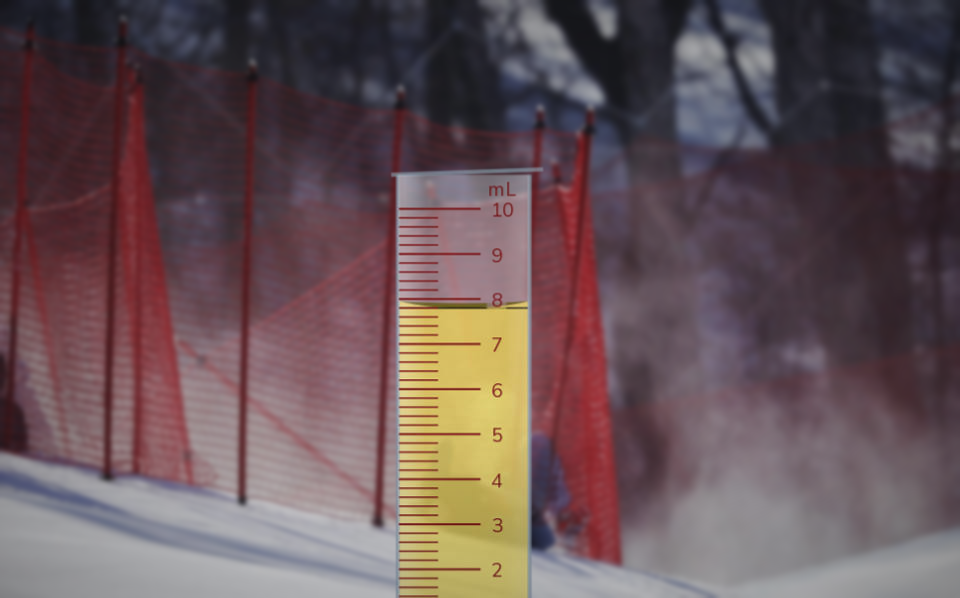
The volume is 7.8 mL
